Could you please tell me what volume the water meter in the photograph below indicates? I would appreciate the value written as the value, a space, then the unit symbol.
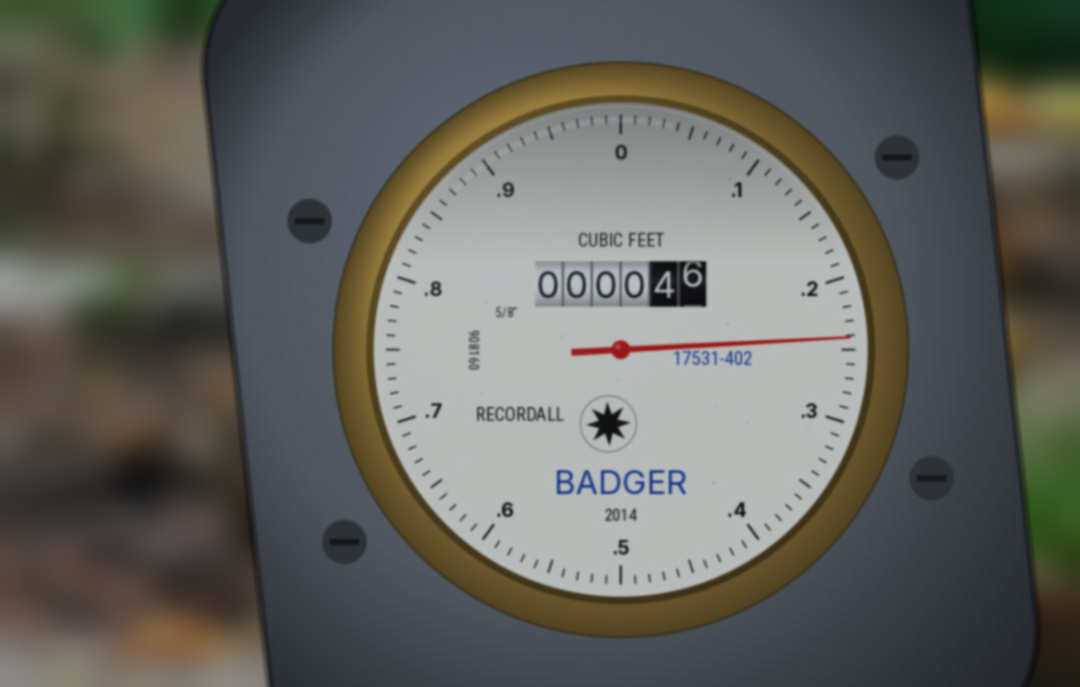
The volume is 46.24 ft³
